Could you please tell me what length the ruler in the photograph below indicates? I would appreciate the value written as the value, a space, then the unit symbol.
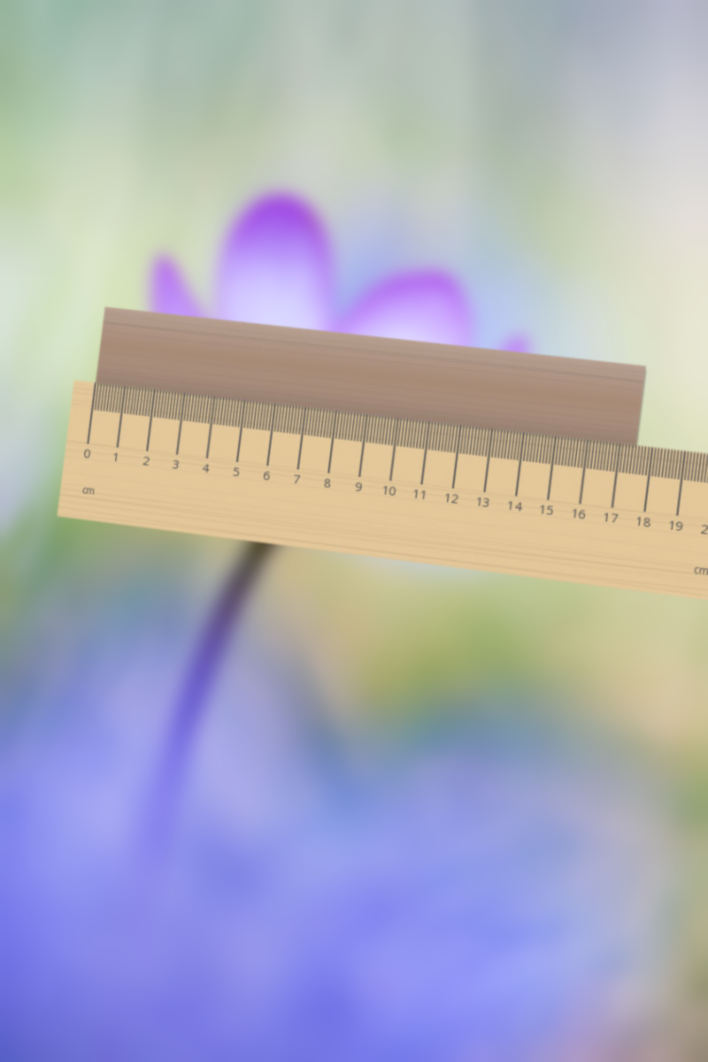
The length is 17.5 cm
